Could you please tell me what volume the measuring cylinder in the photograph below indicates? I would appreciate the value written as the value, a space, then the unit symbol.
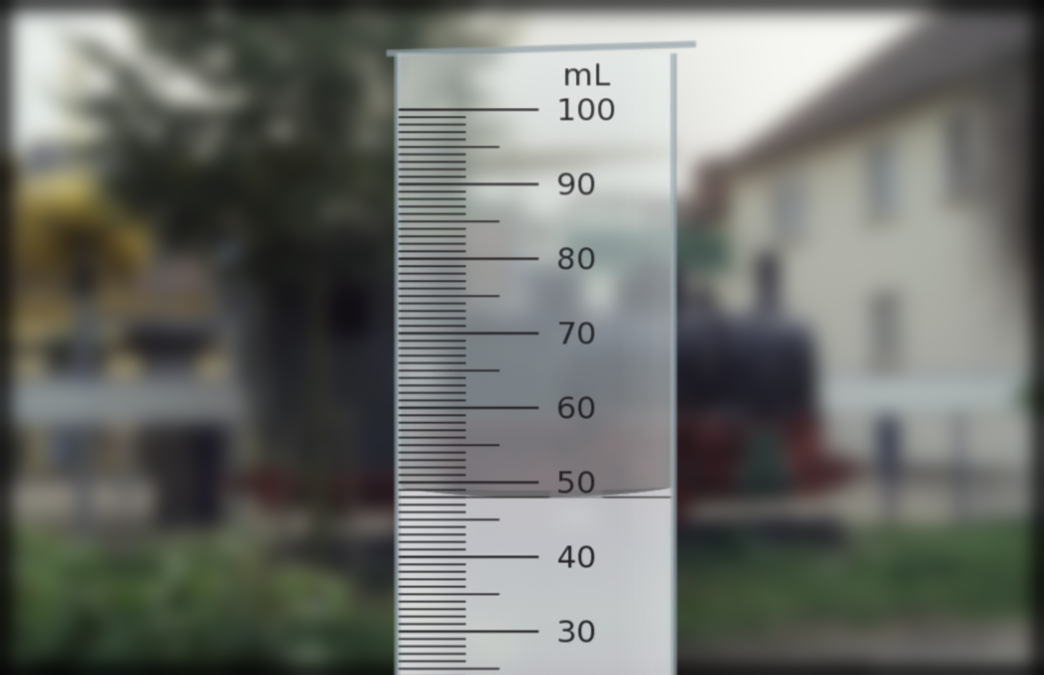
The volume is 48 mL
